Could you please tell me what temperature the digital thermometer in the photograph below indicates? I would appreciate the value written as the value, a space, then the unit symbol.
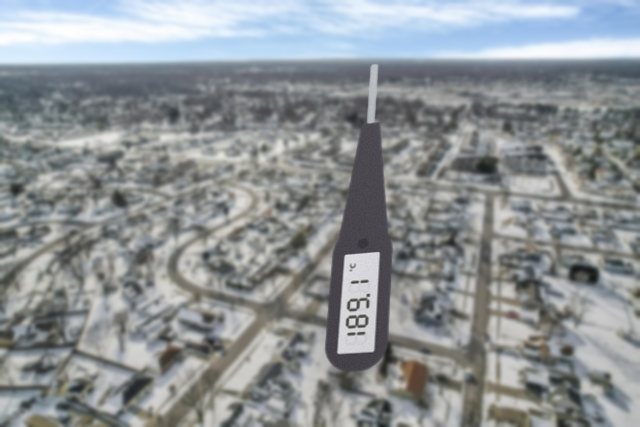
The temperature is 189.1 °C
